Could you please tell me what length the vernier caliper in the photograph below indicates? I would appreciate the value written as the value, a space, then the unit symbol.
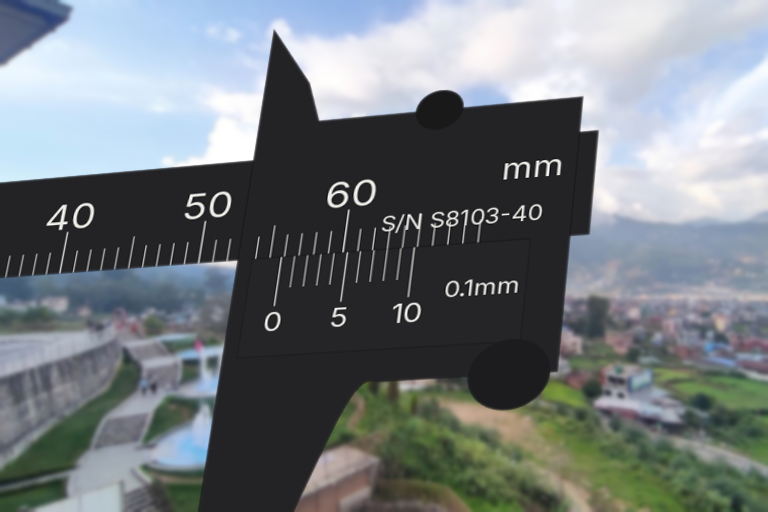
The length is 55.8 mm
